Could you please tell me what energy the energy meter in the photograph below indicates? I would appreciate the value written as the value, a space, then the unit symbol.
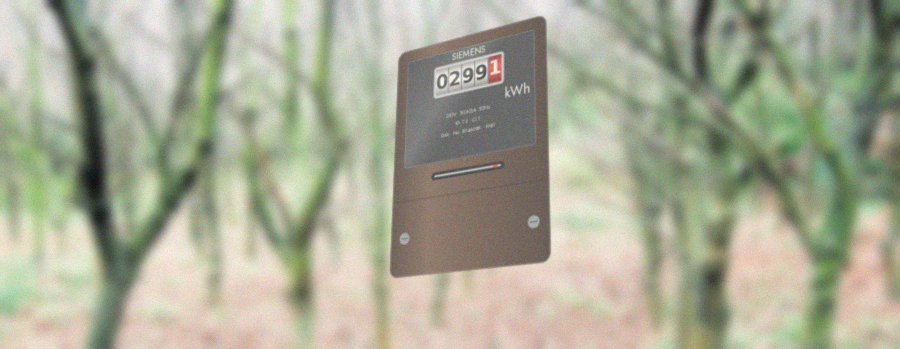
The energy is 299.1 kWh
